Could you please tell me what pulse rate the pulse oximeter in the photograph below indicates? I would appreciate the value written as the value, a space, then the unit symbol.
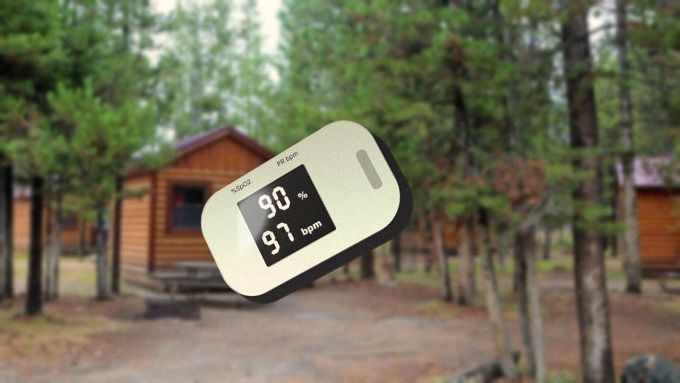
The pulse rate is 97 bpm
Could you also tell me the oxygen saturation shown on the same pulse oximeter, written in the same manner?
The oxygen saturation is 90 %
